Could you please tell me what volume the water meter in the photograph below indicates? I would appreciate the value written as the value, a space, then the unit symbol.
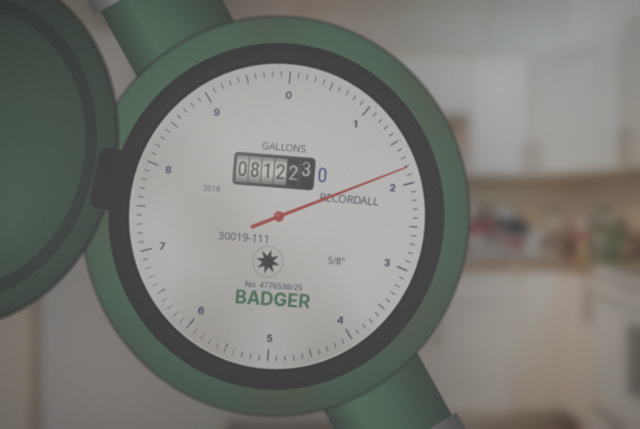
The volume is 812231.8 gal
